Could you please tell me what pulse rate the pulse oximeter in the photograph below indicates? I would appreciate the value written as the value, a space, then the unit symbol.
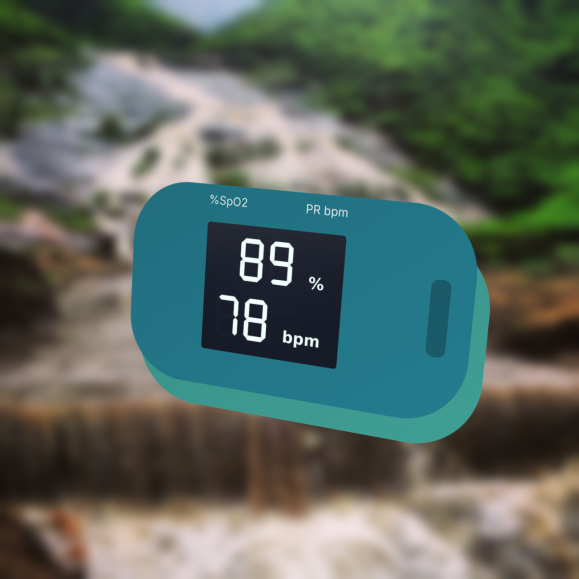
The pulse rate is 78 bpm
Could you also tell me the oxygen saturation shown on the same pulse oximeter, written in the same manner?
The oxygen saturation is 89 %
